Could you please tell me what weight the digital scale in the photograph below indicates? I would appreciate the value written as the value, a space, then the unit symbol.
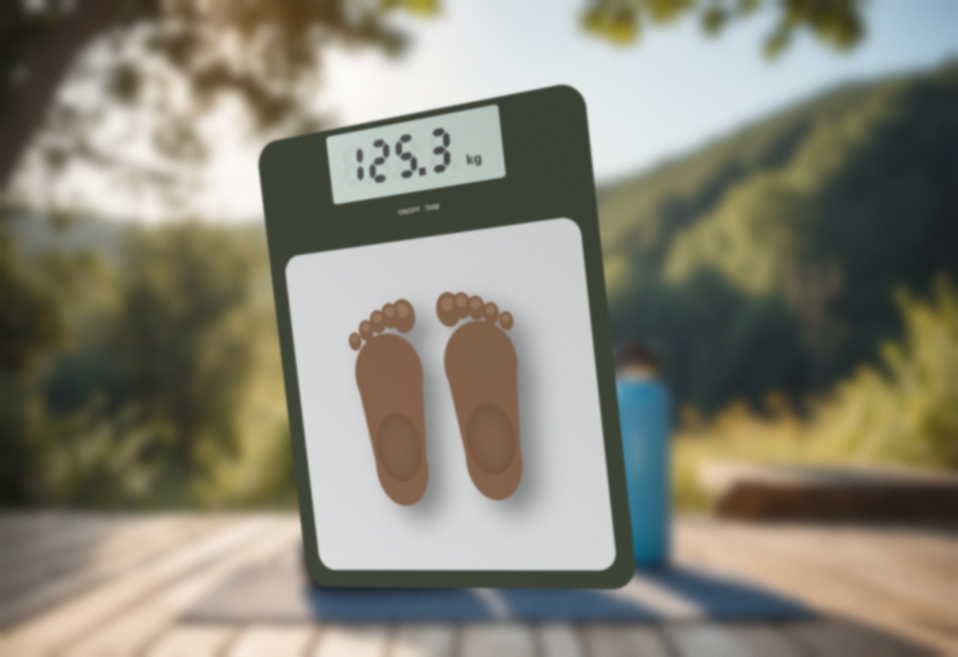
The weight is 125.3 kg
